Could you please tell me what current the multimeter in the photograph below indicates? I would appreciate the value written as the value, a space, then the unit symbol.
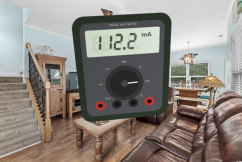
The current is 112.2 mA
